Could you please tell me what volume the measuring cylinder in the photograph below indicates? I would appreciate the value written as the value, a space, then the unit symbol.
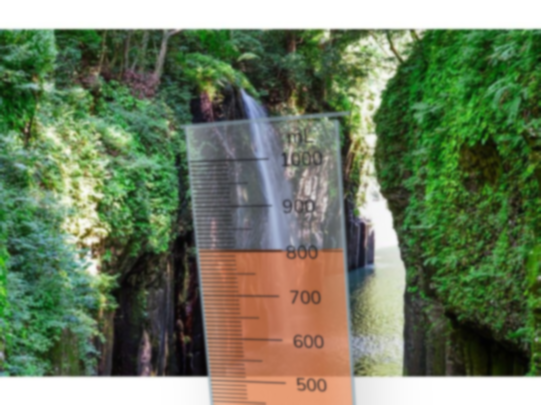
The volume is 800 mL
